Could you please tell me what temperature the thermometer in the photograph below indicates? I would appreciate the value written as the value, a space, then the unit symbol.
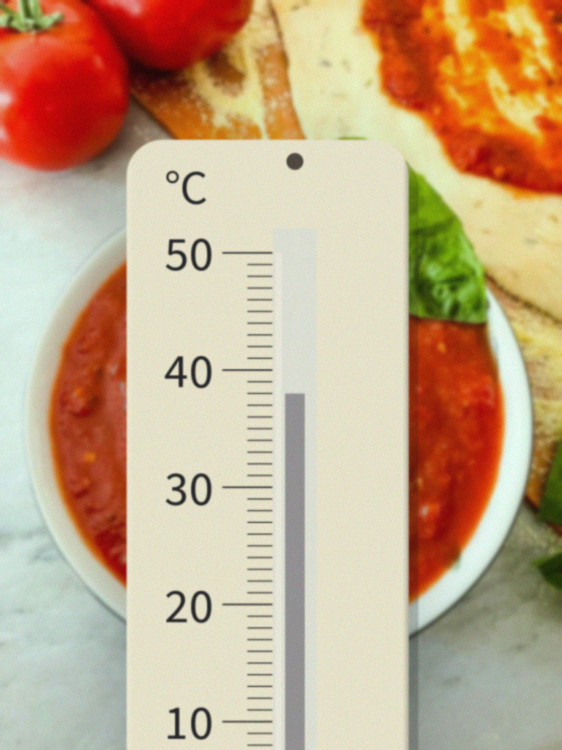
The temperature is 38 °C
